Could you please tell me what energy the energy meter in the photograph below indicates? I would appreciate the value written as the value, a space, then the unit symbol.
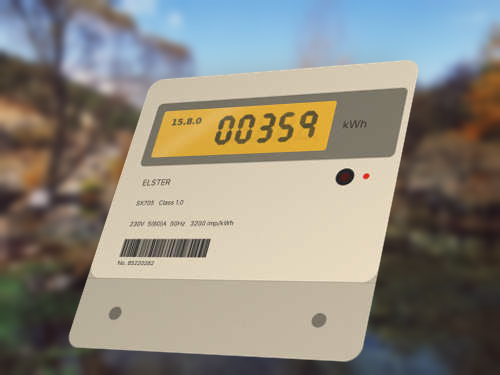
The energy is 359 kWh
